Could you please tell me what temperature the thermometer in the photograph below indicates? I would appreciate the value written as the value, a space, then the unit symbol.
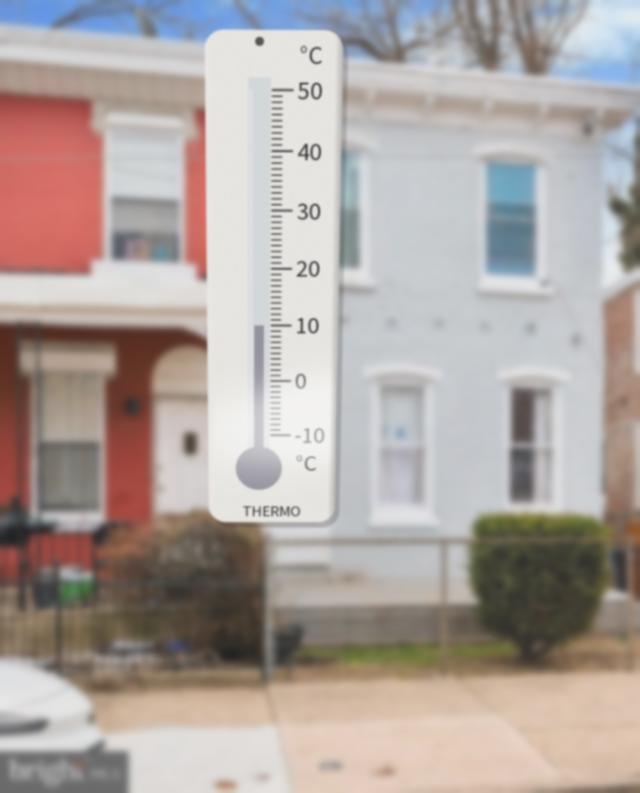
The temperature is 10 °C
